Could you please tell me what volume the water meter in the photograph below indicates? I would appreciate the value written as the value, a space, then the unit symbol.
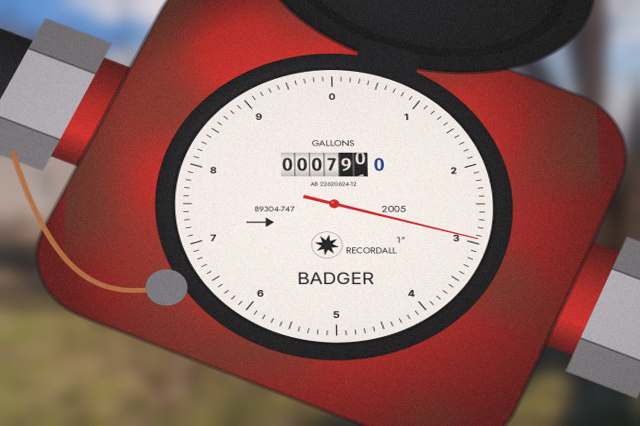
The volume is 7902.9 gal
